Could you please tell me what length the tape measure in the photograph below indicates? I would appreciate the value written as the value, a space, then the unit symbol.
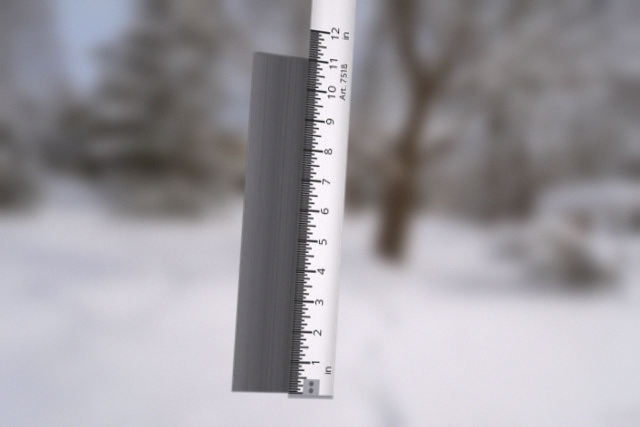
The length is 11 in
